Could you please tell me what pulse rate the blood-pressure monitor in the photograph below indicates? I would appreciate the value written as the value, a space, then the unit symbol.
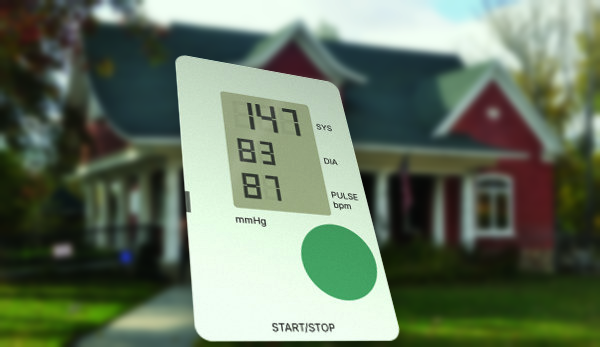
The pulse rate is 87 bpm
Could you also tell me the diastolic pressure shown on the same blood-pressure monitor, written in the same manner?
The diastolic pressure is 83 mmHg
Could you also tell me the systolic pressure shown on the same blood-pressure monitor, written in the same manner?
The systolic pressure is 147 mmHg
